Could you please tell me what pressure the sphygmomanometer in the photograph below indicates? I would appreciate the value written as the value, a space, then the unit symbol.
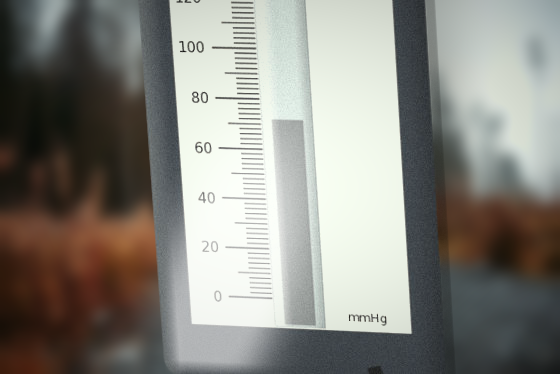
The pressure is 72 mmHg
